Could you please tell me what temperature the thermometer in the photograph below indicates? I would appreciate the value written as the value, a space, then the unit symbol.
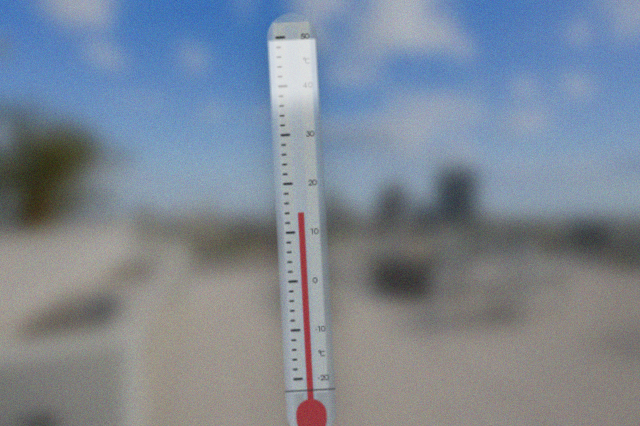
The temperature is 14 °C
